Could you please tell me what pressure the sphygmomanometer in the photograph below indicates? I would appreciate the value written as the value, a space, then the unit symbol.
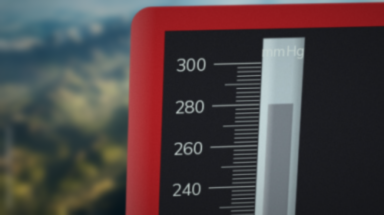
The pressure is 280 mmHg
